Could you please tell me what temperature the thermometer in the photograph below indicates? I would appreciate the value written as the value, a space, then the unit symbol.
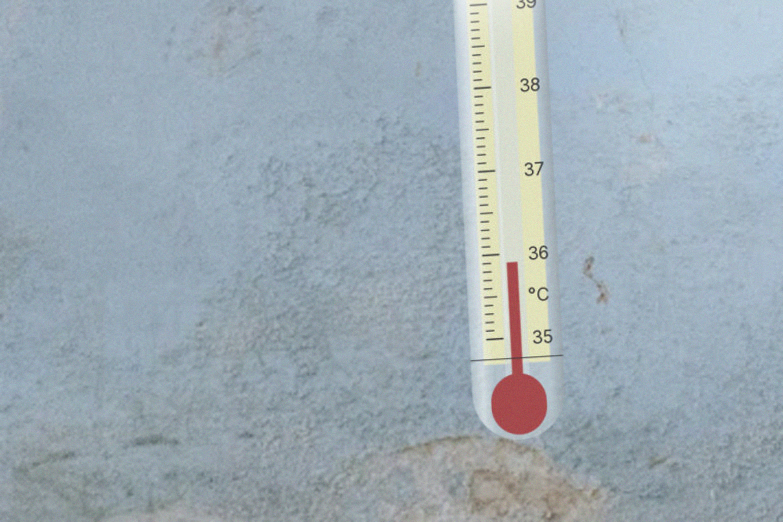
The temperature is 35.9 °C
